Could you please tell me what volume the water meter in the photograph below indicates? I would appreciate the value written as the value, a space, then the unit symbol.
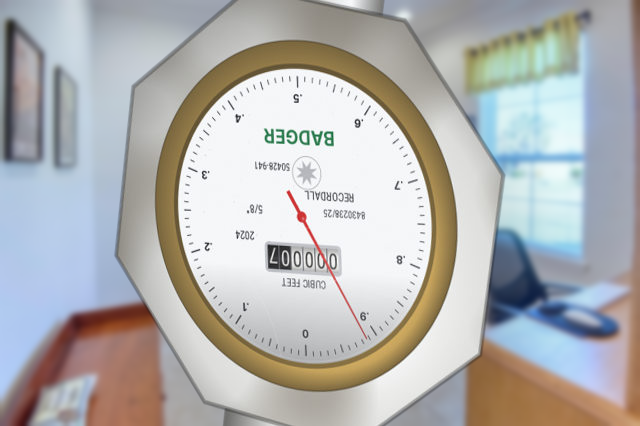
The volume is 6.91 ft³
